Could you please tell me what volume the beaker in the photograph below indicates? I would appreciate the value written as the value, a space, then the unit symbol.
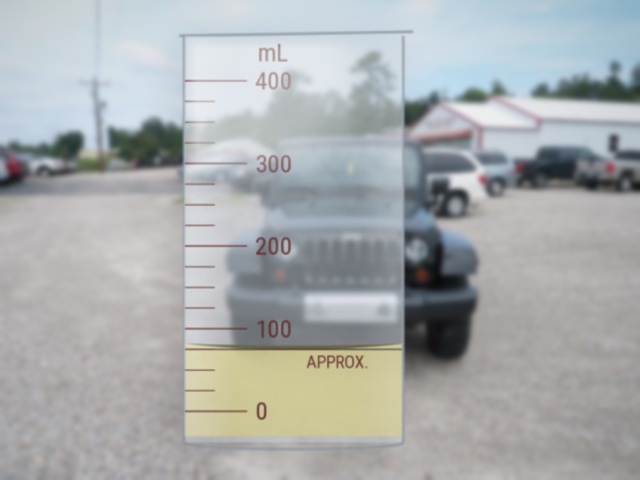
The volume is 75 mL
